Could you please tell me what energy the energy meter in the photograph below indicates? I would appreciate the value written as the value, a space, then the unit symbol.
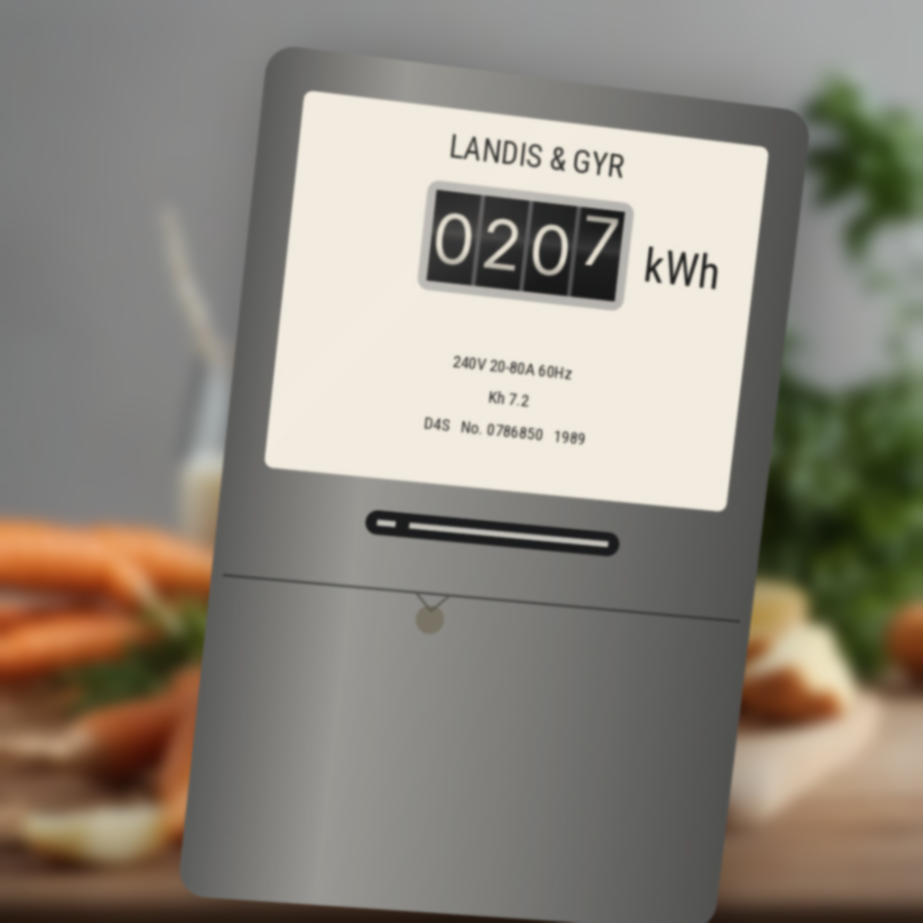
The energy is 207 kWh
